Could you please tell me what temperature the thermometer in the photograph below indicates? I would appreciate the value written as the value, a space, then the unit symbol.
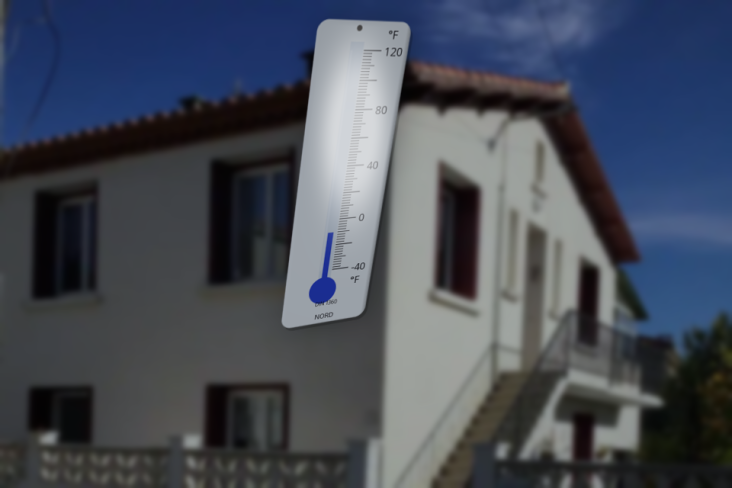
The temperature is -10 °F
